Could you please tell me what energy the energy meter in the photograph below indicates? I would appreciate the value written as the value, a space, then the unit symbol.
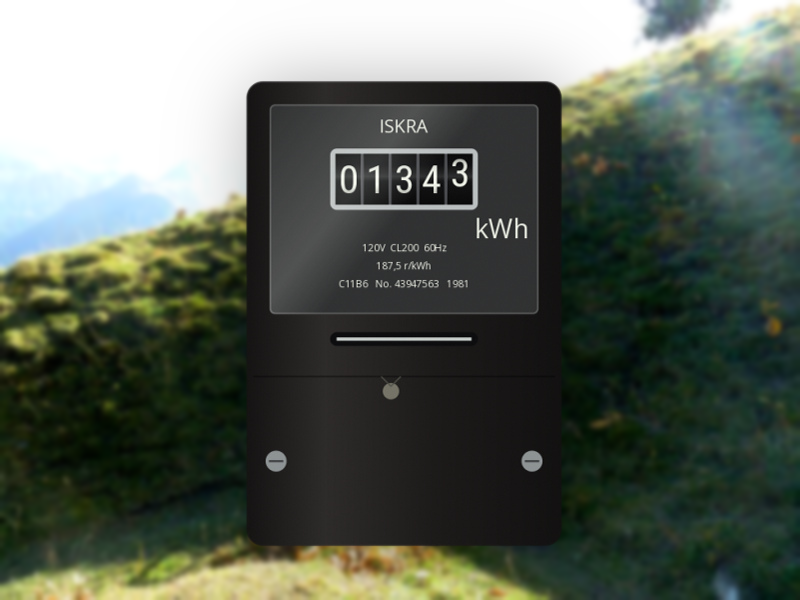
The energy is 1343 kWh
